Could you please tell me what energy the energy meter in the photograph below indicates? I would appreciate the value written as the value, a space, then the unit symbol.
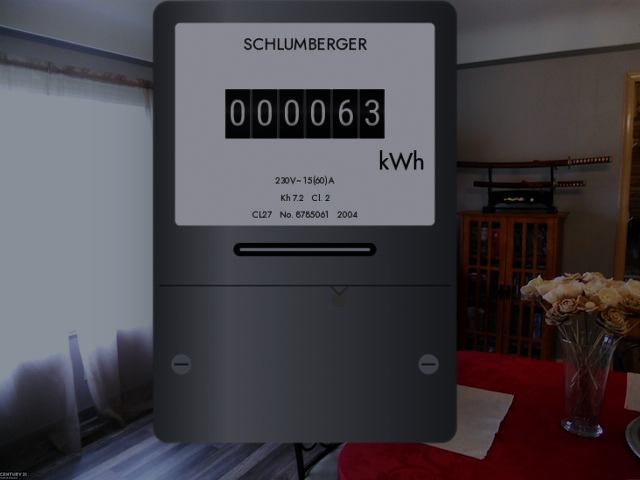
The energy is 63 kWh
